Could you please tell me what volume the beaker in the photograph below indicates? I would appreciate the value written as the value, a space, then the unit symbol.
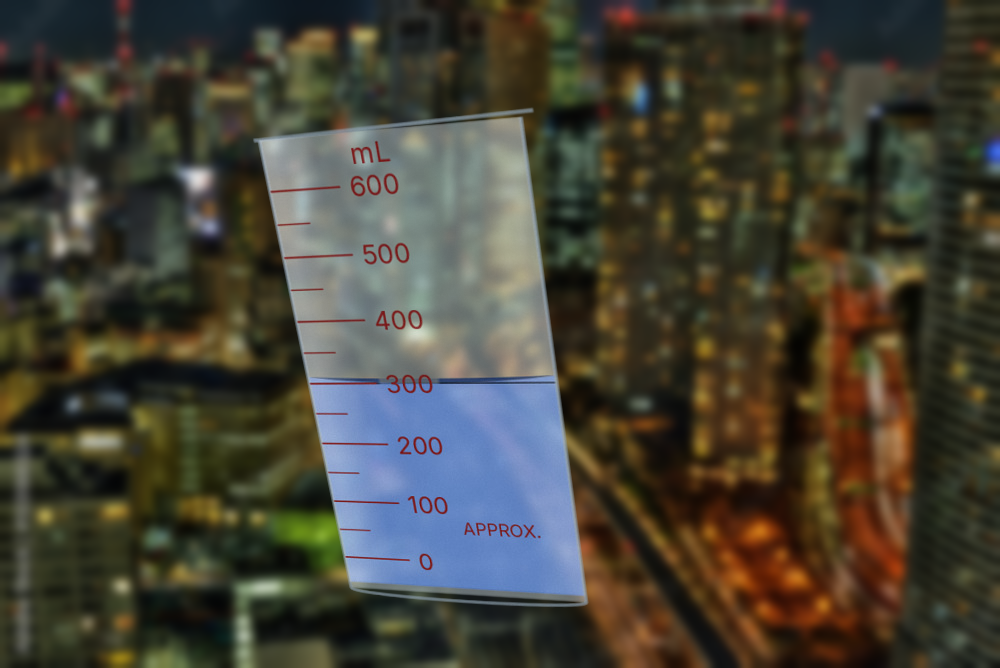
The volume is 300 mL
